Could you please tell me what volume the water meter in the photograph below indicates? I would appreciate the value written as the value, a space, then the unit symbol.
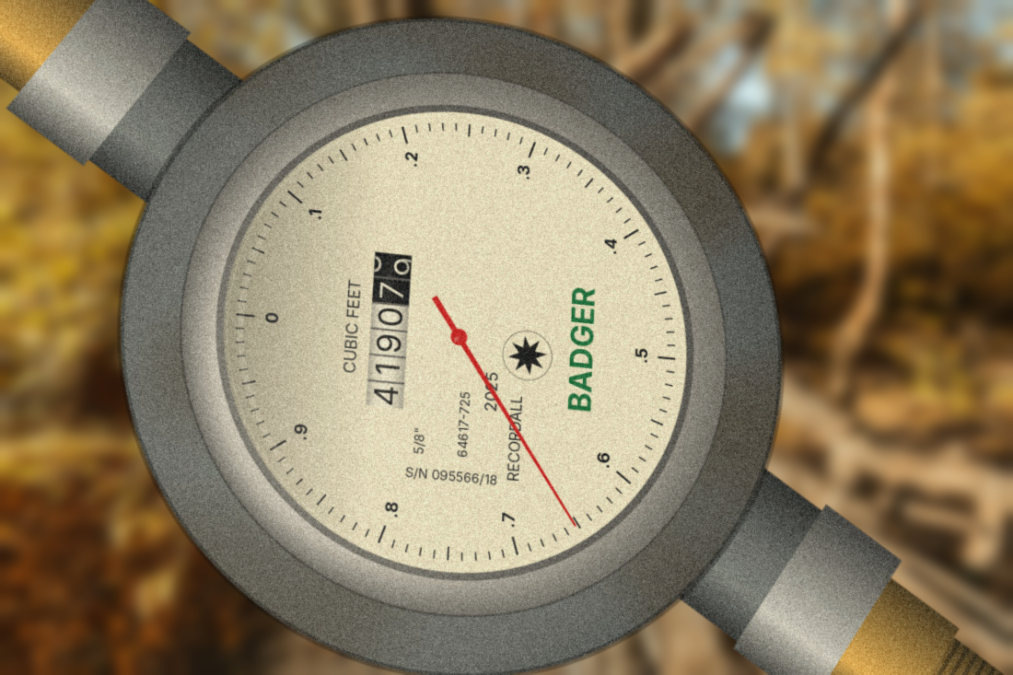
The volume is 419078.65 ft³
